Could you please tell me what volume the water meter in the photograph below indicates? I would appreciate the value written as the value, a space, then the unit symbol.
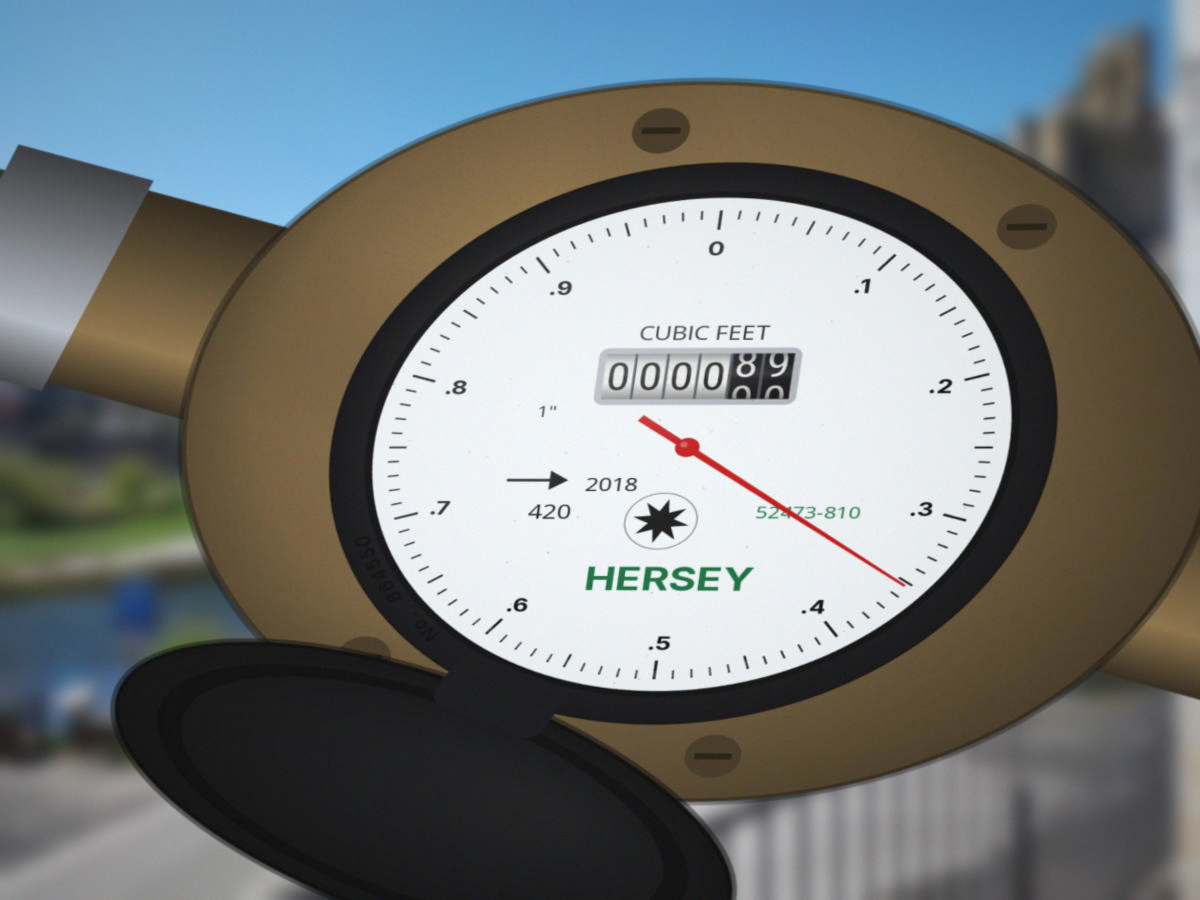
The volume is 89.35 ft³
